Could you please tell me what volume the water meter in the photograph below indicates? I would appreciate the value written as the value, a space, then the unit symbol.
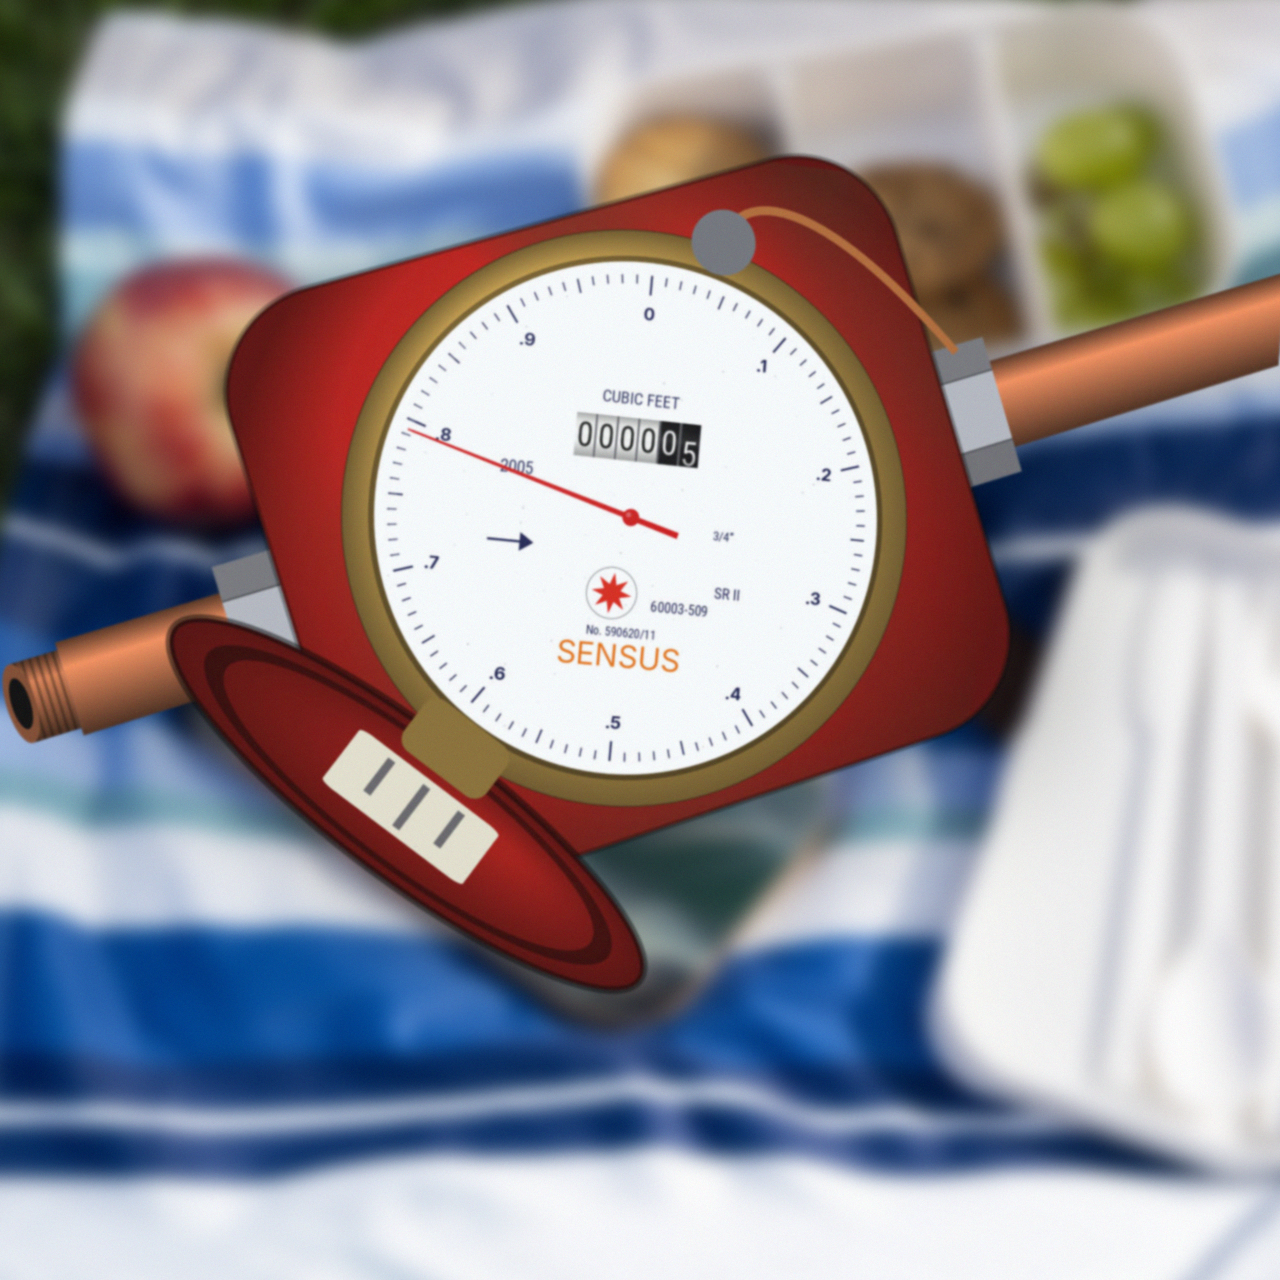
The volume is 4.79 ft³
